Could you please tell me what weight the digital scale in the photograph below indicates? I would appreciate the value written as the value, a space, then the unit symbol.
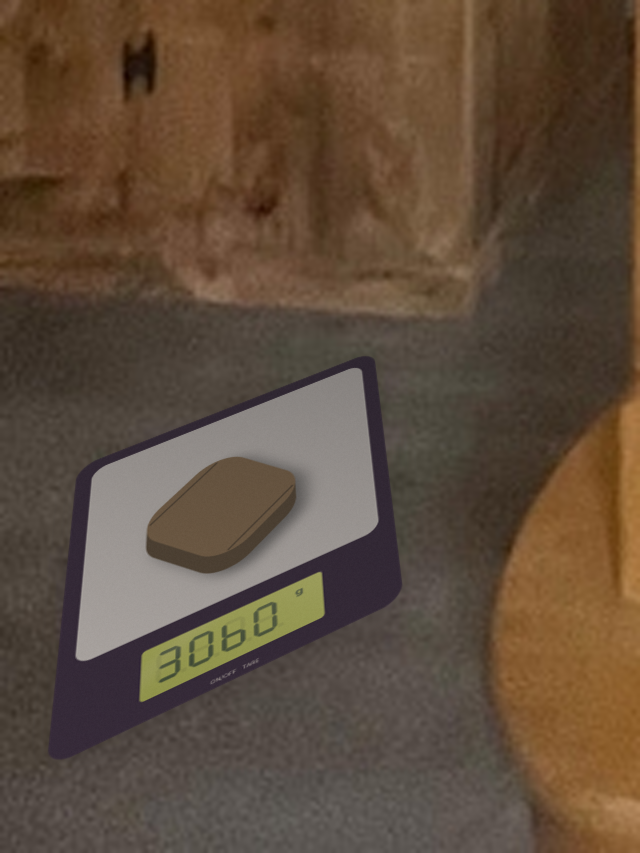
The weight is 3060 g
